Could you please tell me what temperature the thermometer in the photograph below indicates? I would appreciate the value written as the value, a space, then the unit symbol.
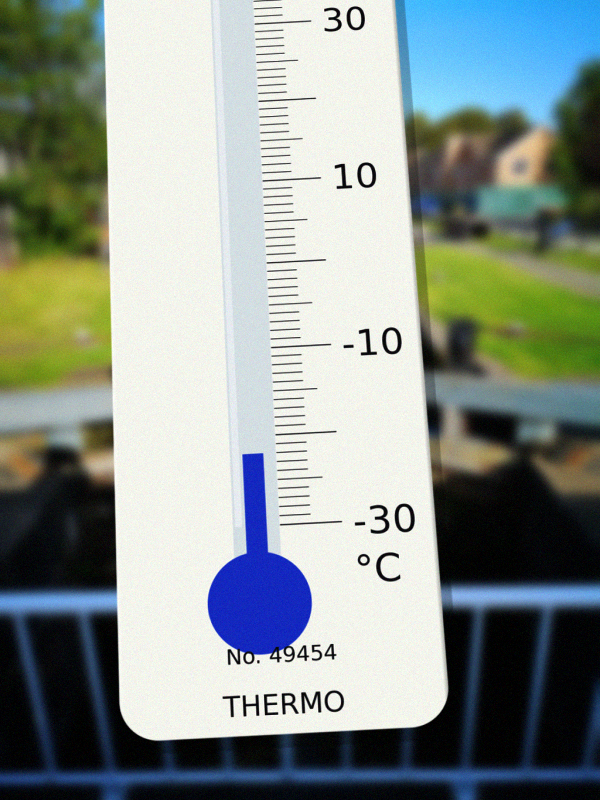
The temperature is -22 °C
